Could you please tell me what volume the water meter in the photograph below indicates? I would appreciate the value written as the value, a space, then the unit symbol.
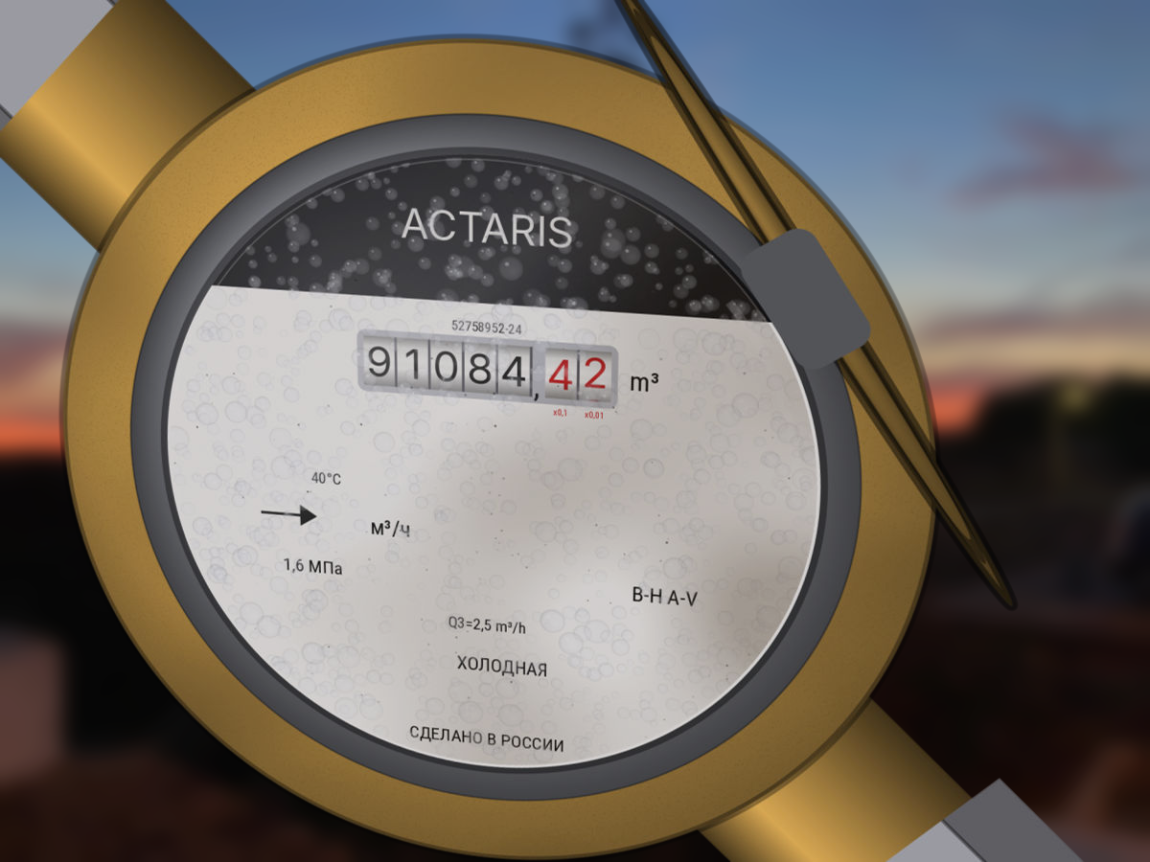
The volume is 91084.42 m³
